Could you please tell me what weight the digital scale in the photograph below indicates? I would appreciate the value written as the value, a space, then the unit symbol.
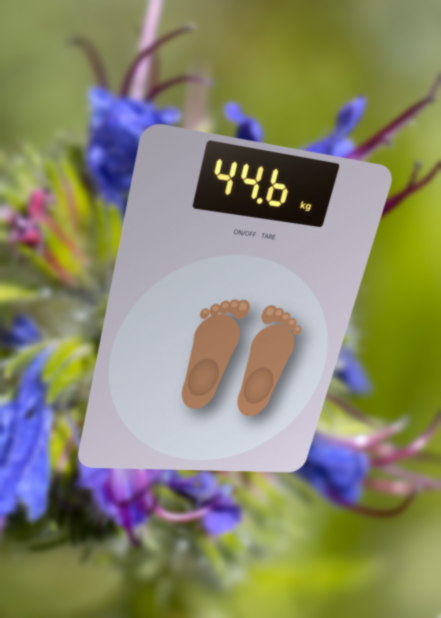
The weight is 44.6 kg
